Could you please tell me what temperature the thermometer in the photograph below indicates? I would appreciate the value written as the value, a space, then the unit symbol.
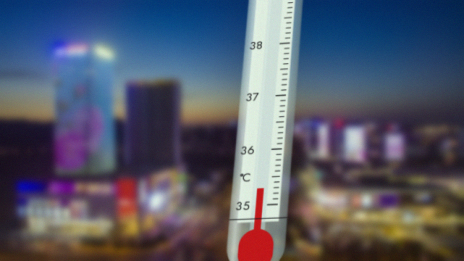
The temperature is 35.3 °C
